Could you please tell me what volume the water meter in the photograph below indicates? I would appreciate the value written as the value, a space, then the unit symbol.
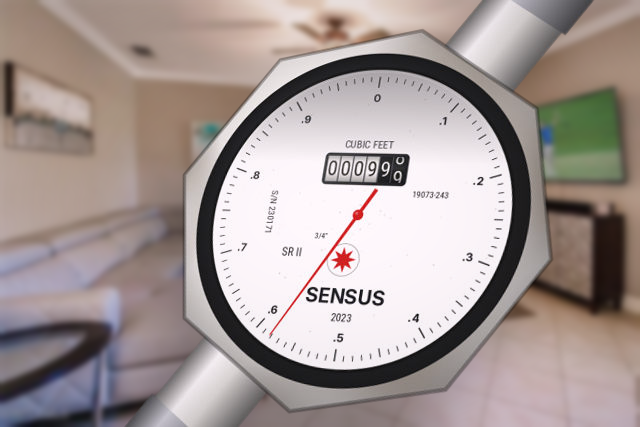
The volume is 998.58 ft³
